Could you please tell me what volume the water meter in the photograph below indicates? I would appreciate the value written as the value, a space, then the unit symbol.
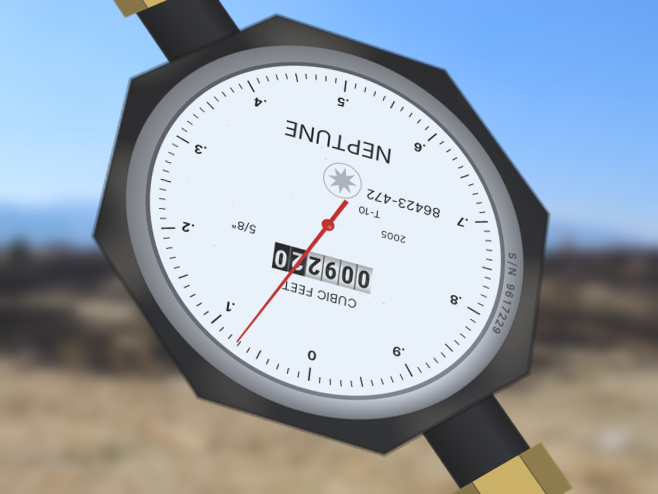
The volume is 9220.07 ft³
